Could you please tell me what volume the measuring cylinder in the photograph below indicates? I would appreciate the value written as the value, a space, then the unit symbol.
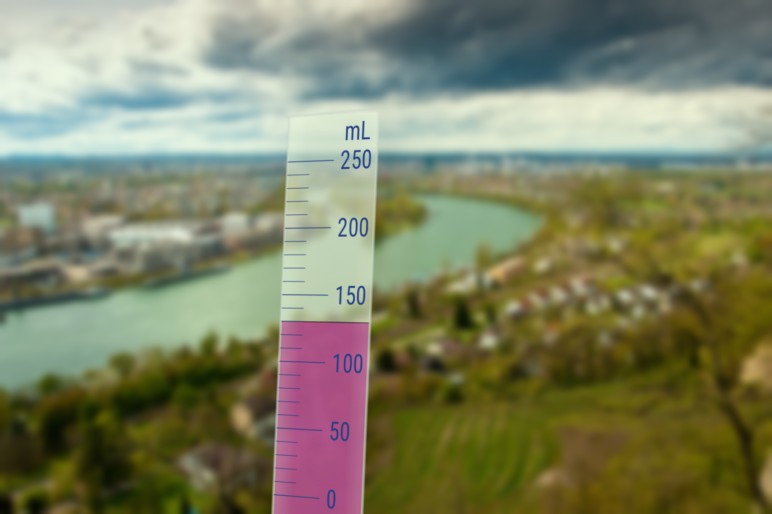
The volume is 130 mL
